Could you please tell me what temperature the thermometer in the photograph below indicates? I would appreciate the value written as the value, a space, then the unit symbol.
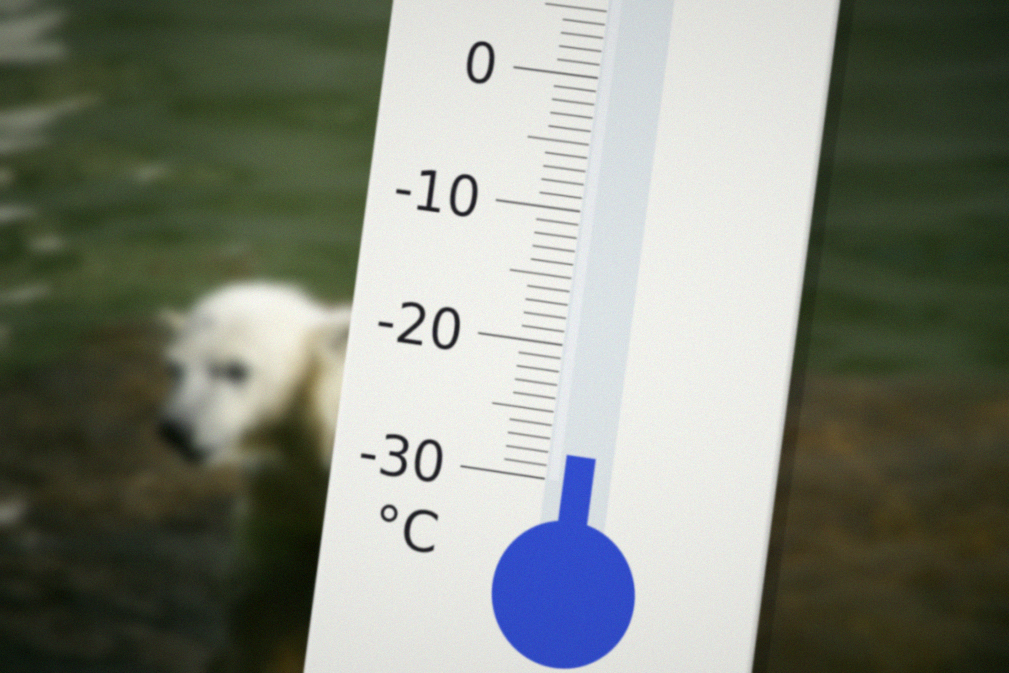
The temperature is -28 °C
